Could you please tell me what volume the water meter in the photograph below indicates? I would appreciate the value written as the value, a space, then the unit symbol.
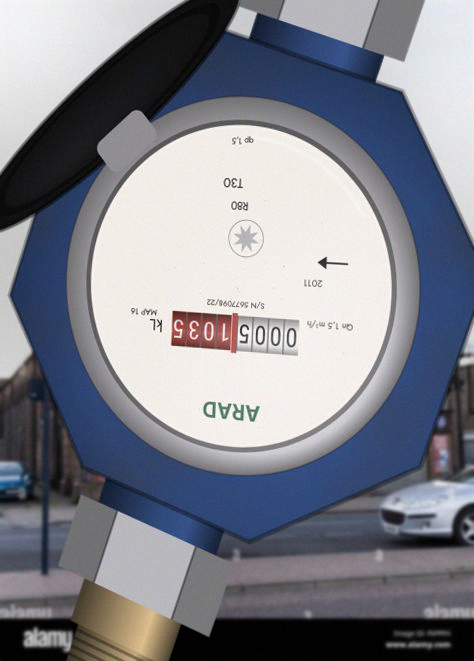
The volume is 5.1035 kL
